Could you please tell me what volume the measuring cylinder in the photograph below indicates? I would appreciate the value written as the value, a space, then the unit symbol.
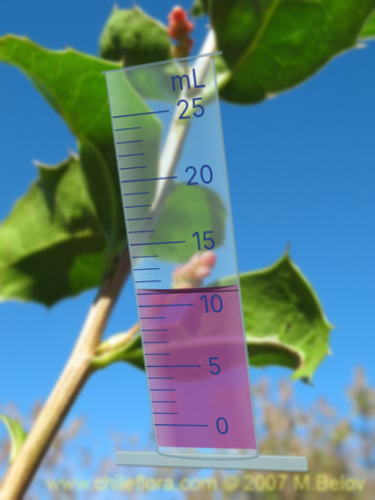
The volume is 11 mL
